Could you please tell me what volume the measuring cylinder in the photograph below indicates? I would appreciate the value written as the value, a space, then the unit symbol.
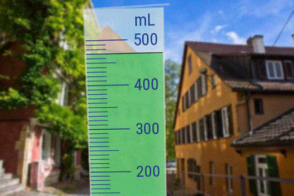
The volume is 470 mL
